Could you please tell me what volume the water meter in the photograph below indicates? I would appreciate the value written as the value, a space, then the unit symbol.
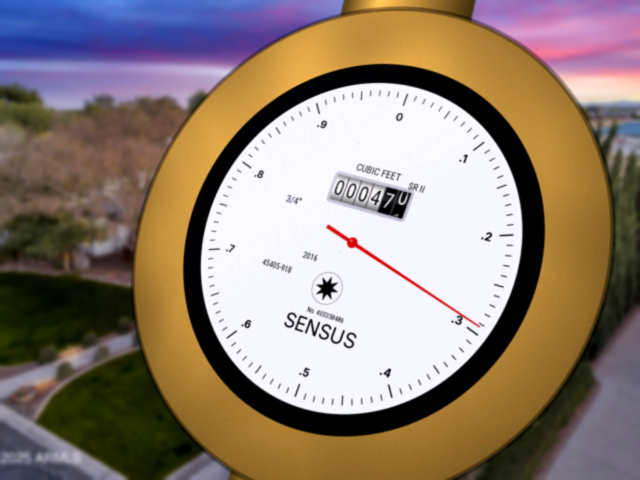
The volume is 470.29 ft³
